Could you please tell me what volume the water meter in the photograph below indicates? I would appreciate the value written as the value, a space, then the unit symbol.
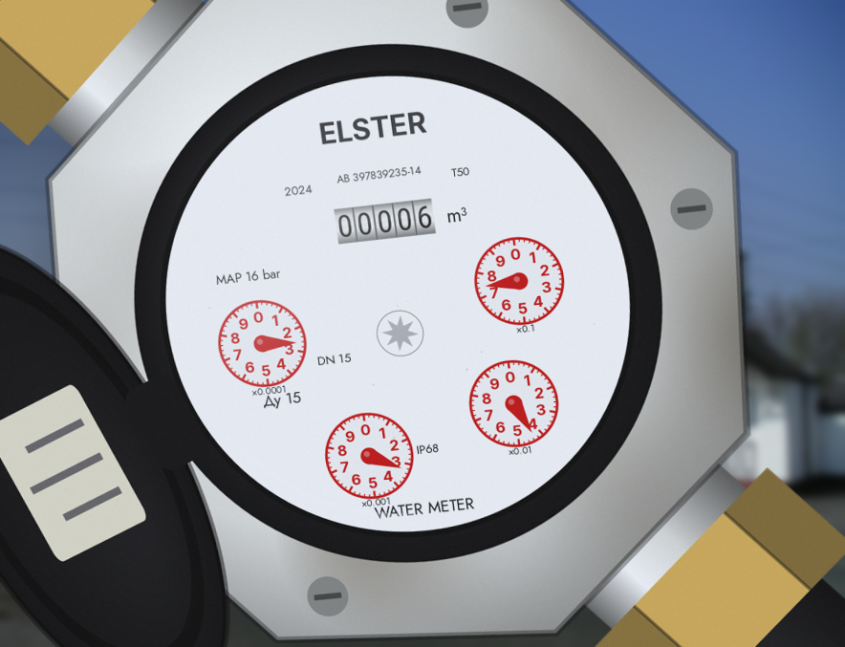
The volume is 6.7432 m³
